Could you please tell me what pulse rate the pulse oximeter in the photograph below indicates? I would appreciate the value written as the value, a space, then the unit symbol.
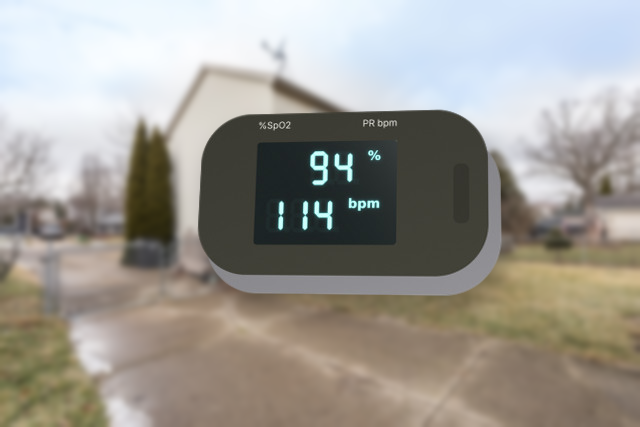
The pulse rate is 114 bpm
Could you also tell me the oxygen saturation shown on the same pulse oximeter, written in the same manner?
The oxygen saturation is 94 %
